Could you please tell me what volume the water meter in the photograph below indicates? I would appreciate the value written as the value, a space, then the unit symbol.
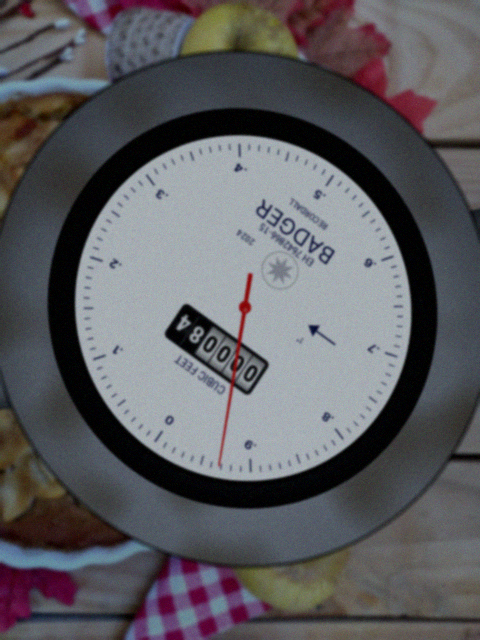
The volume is 83.93 ft³
